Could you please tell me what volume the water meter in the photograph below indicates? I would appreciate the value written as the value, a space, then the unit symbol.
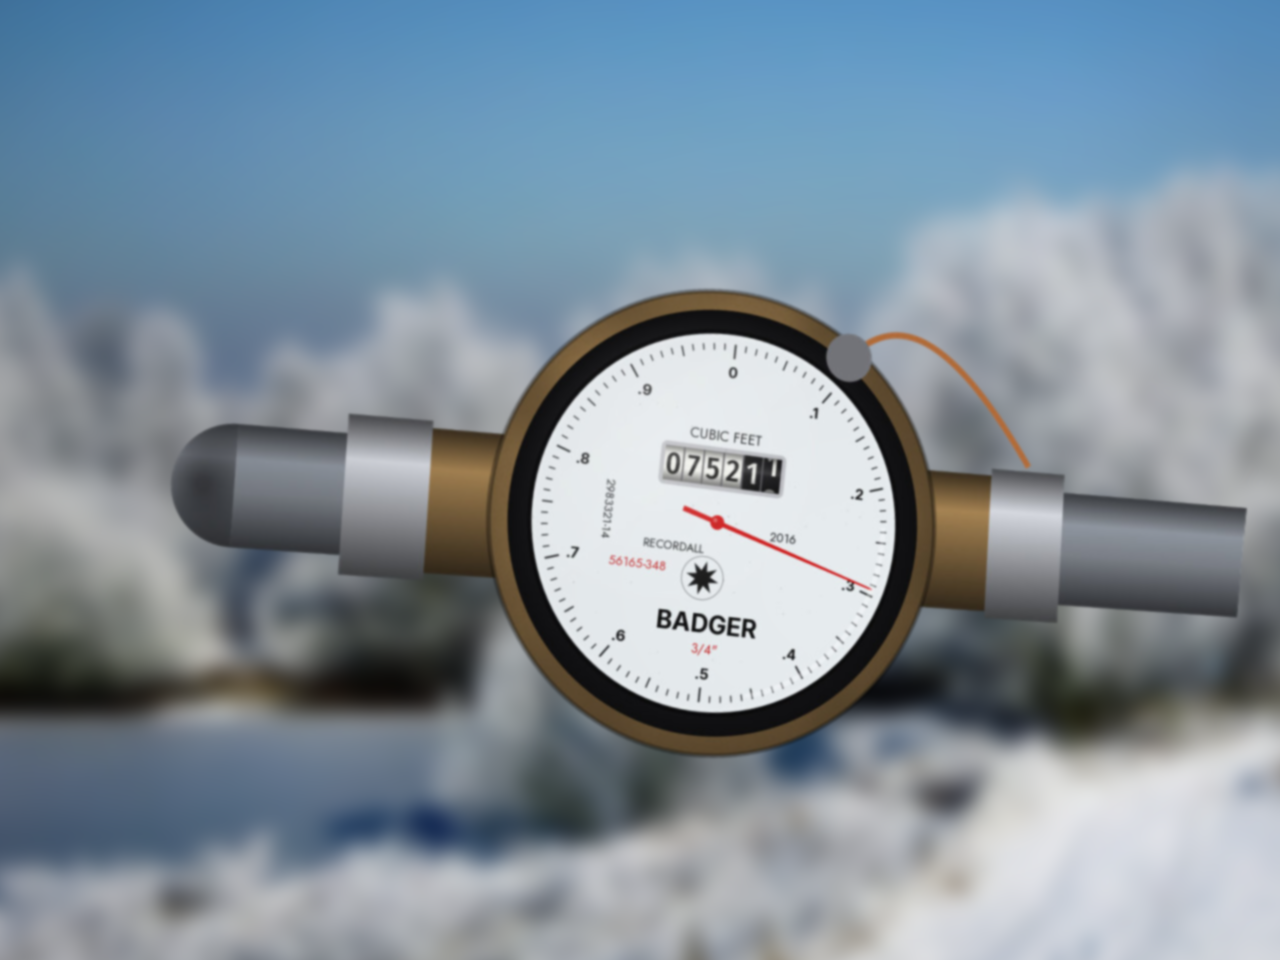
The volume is 75211.29 ft³
